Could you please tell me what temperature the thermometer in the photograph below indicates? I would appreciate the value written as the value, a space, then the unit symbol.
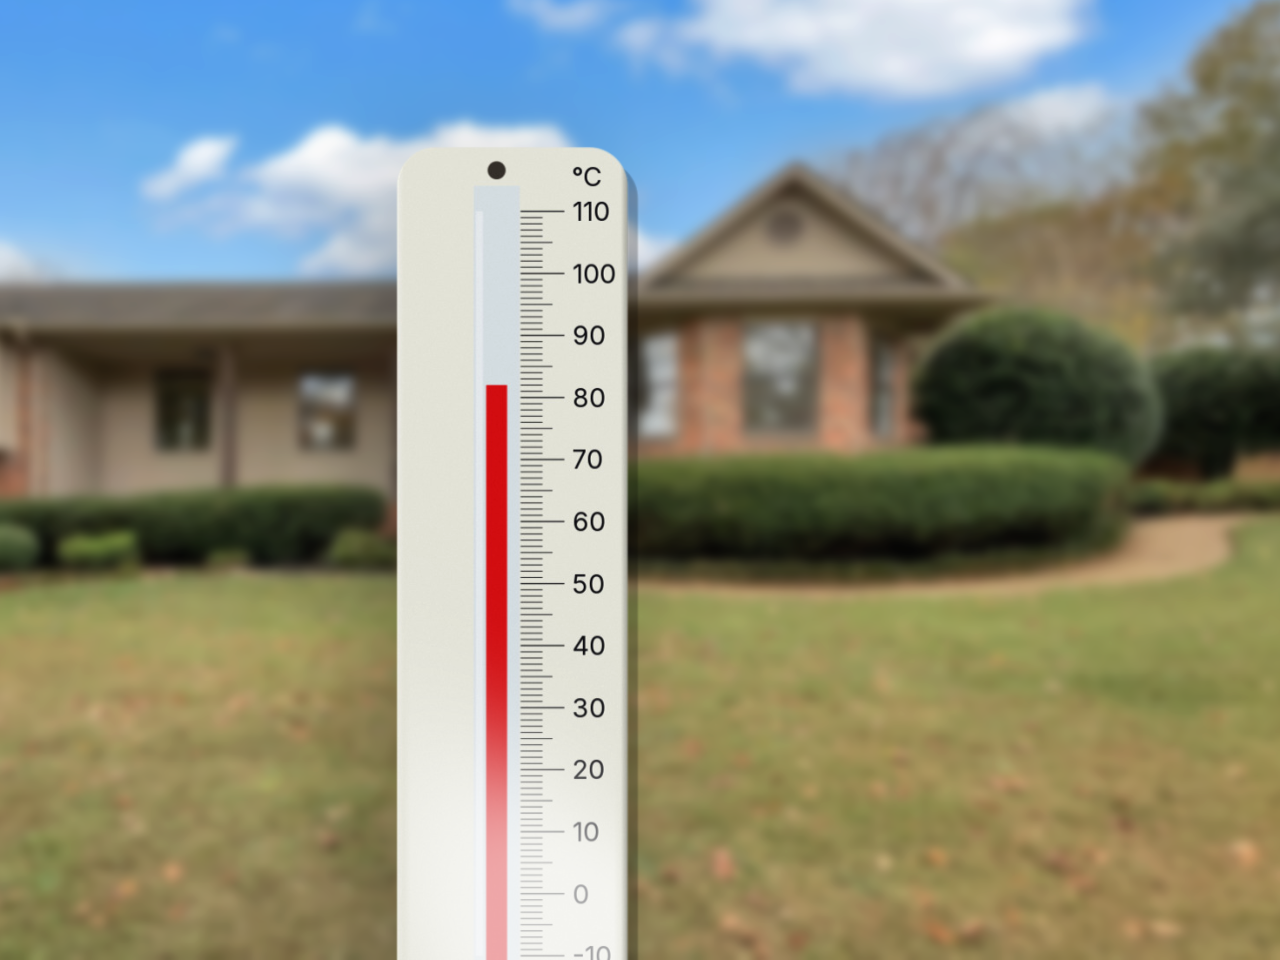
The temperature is 82 °C
